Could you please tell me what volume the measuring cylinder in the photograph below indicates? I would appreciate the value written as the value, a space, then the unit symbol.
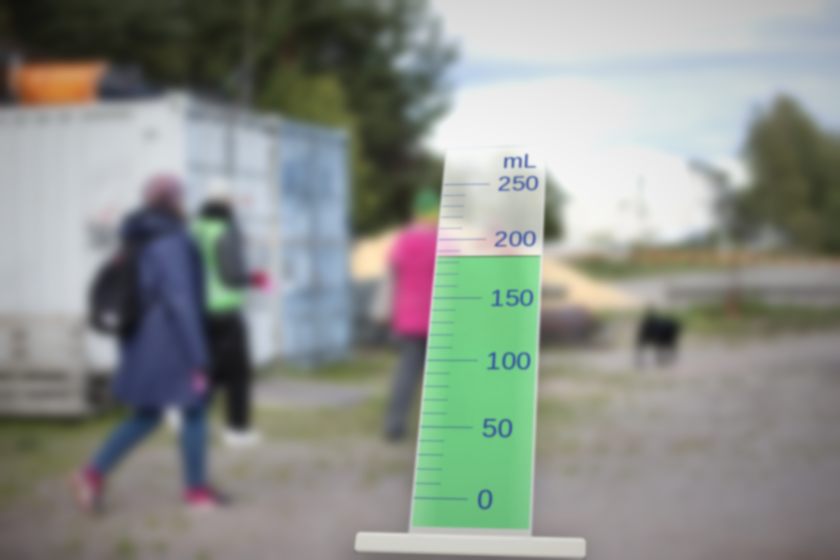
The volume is 185 mL
